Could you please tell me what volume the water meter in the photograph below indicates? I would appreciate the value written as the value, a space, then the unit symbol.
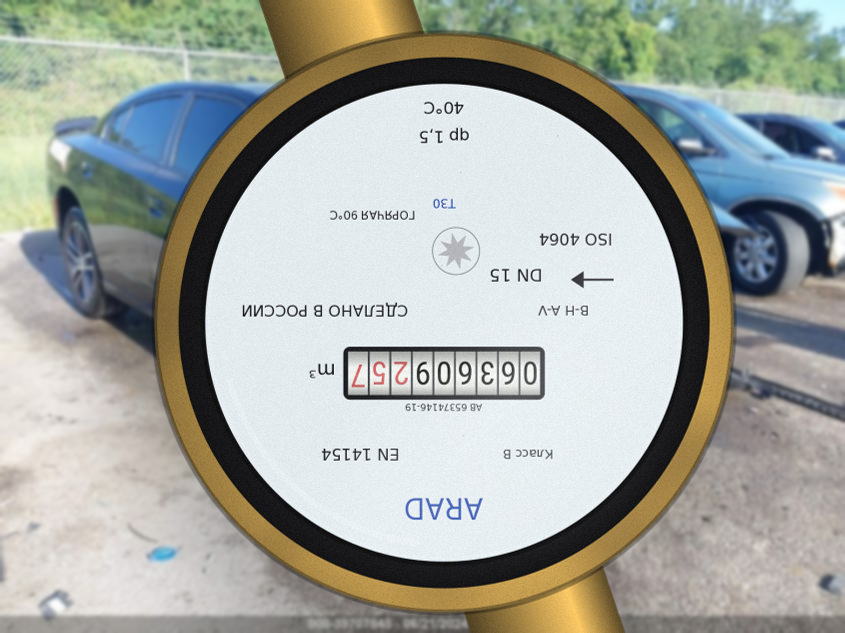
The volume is 63609.257 m³
